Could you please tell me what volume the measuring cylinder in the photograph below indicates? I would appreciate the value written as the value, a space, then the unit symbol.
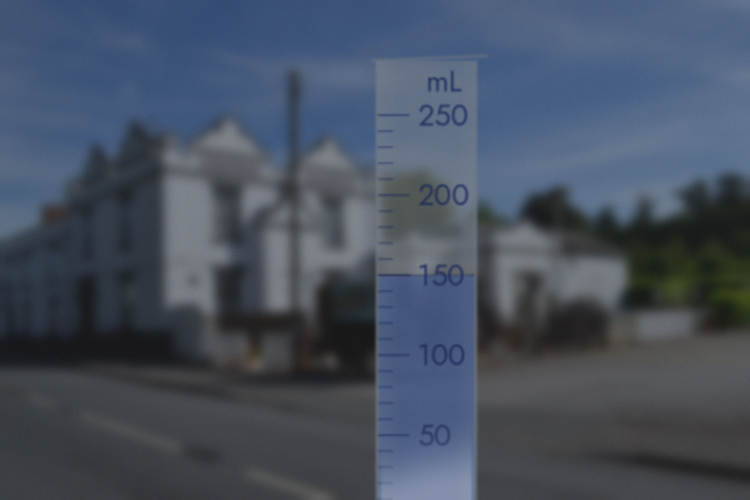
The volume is 150 mL
